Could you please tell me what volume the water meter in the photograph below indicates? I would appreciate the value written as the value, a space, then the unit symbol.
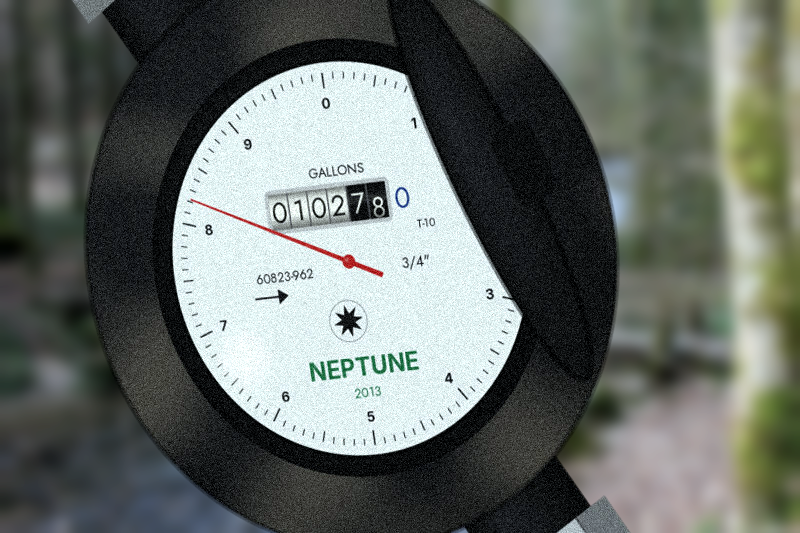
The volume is 102778.2 gal
